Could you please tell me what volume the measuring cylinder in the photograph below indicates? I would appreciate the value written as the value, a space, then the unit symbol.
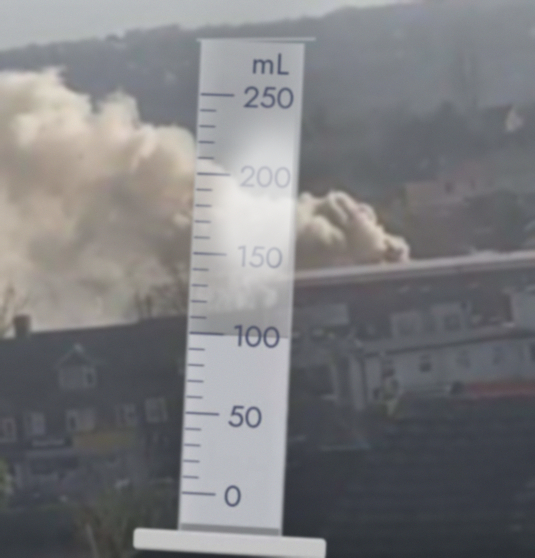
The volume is 100 mL
